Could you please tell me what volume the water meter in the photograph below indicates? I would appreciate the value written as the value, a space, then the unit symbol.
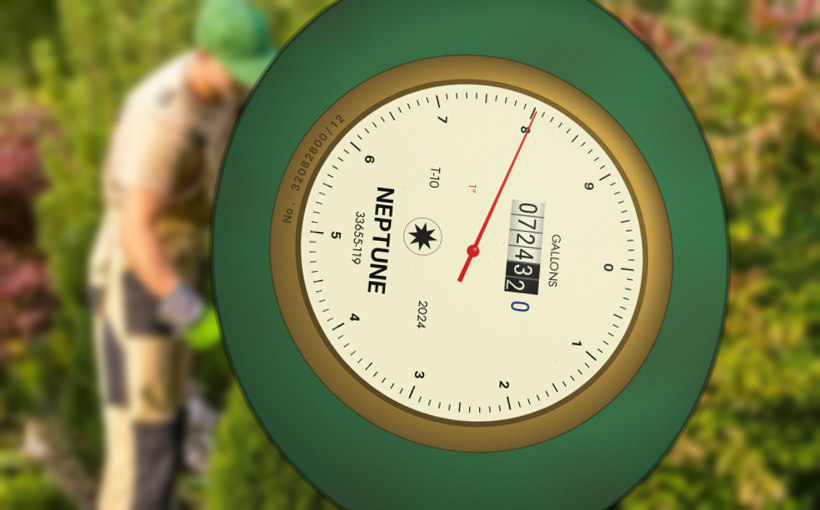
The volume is 724318.0 gal
